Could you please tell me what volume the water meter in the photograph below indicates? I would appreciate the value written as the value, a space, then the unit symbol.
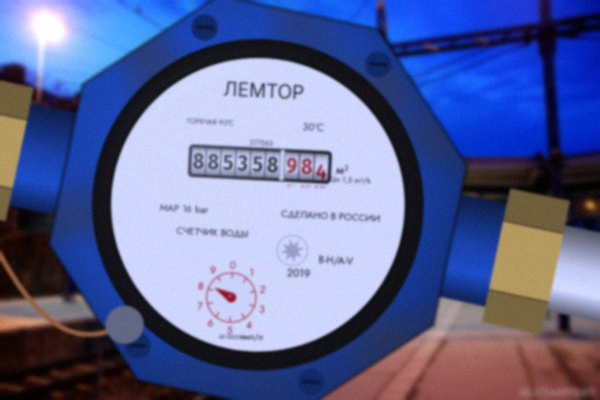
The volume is 885358.9838 m³
